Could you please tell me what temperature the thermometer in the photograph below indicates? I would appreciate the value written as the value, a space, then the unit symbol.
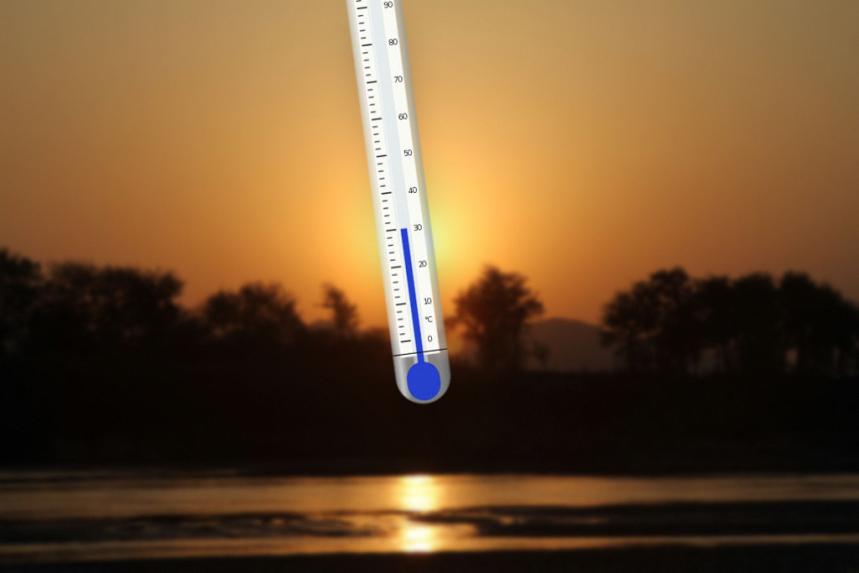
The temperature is 30 °C
